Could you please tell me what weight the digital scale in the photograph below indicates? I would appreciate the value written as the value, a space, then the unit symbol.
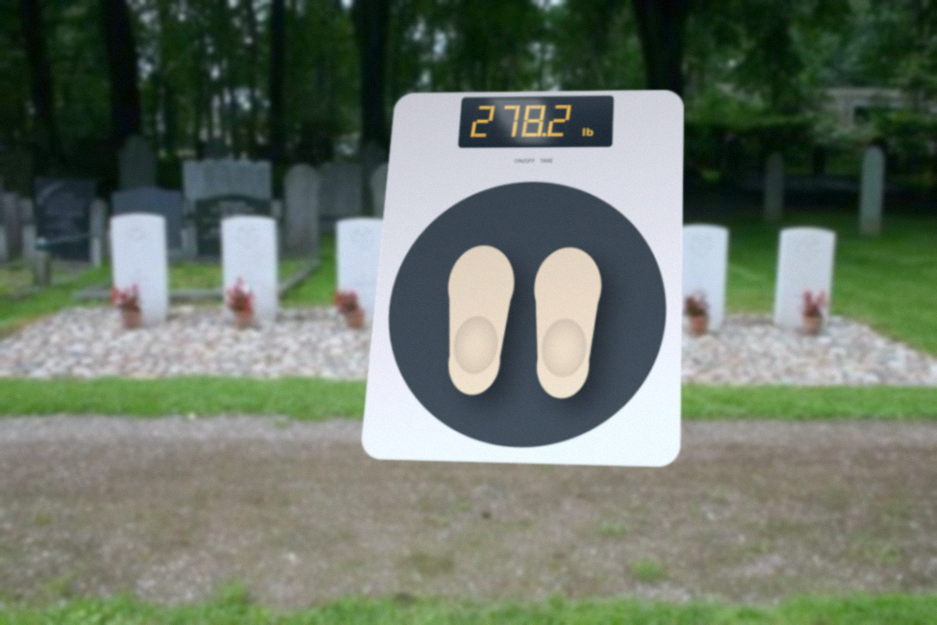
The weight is 278.2 lb
